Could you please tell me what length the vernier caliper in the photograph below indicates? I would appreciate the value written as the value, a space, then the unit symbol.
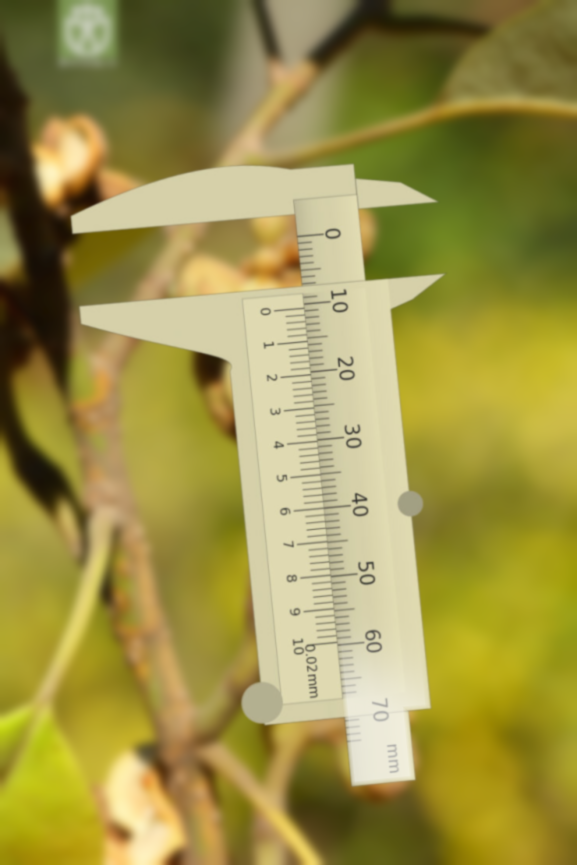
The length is 10.6 mm
